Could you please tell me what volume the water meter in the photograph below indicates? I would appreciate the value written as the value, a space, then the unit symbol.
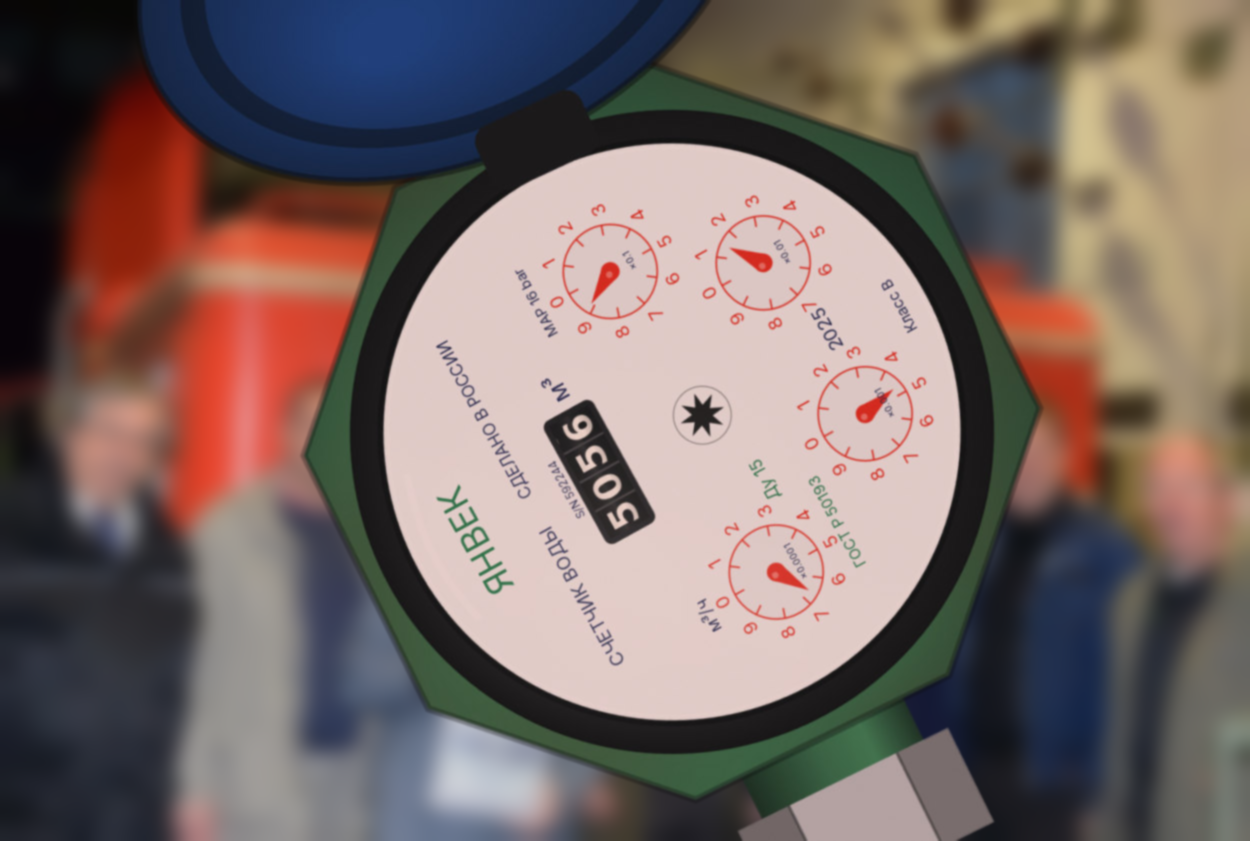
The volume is 5055.9146 m³
